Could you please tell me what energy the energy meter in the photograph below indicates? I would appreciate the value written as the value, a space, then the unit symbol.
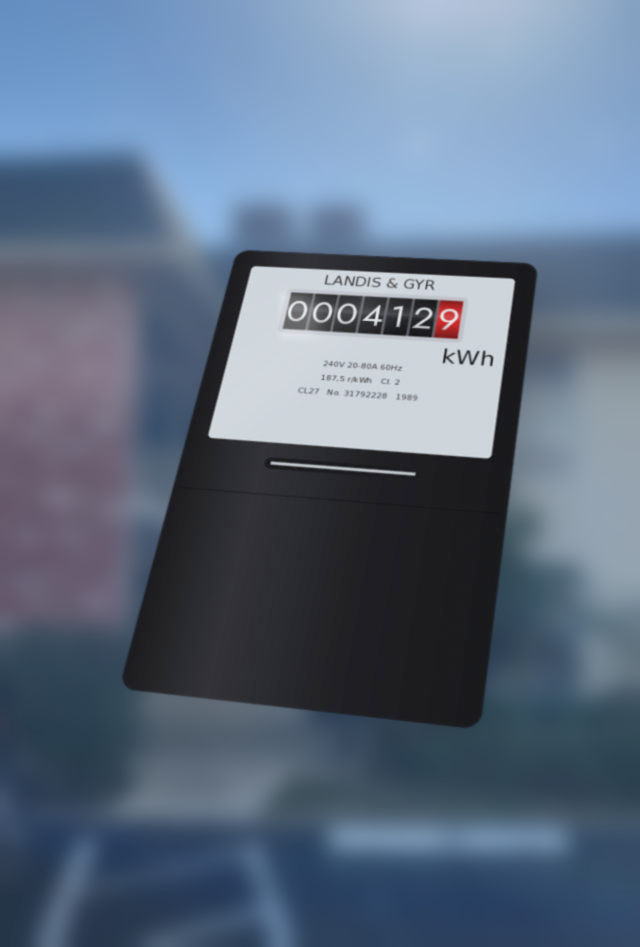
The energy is 412.9 kWh
